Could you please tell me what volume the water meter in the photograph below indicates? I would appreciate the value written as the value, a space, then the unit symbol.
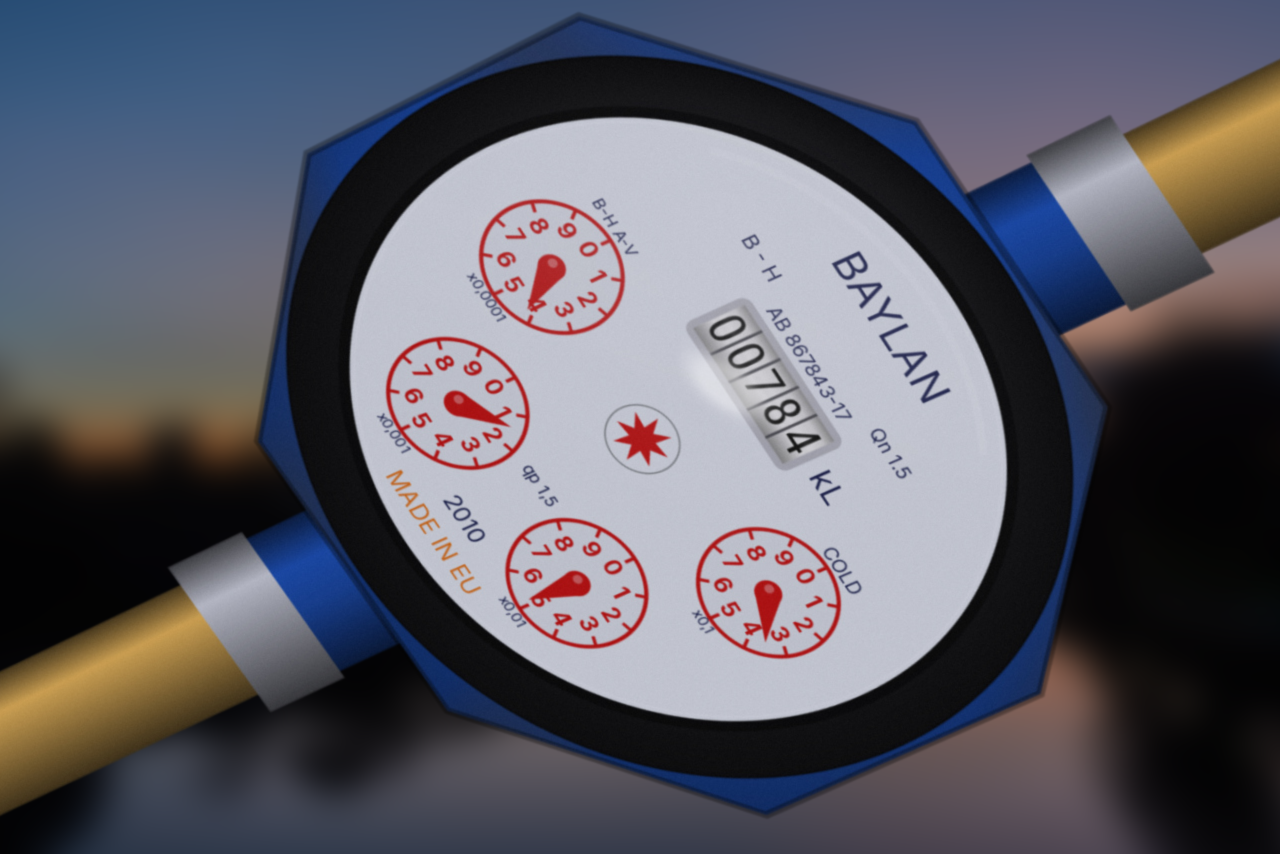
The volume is 784.3514 kL
